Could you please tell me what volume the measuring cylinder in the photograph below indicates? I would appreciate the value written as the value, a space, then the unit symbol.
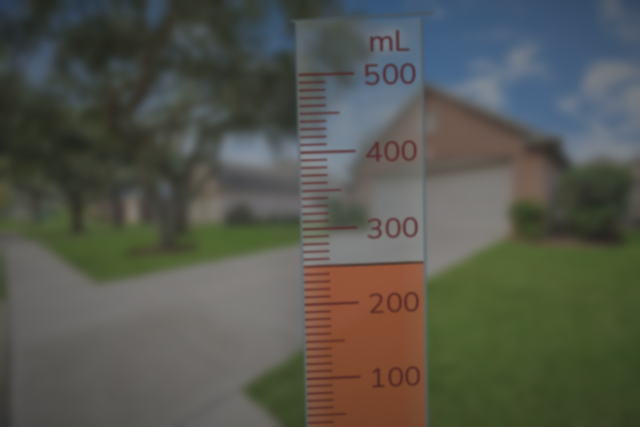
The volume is 250 mL
